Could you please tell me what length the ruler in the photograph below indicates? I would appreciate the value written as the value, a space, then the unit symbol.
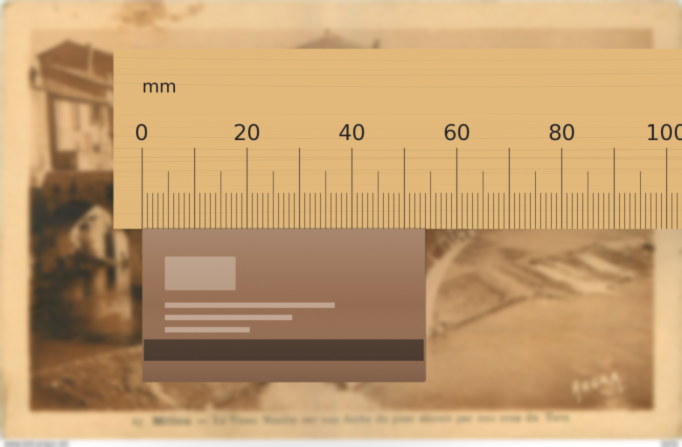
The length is 54 mm
